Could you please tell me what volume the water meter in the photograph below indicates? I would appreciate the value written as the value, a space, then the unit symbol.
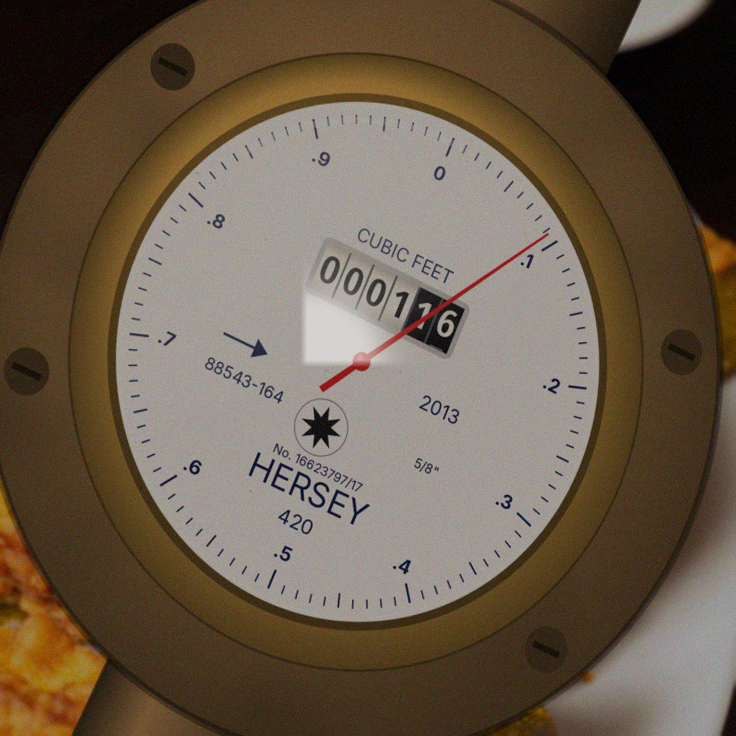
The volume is 116.09 ft³
